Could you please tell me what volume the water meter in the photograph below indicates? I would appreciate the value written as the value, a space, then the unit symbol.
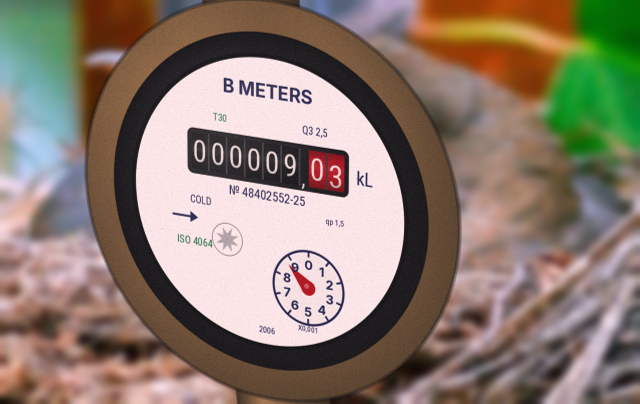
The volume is 9.028 kL
